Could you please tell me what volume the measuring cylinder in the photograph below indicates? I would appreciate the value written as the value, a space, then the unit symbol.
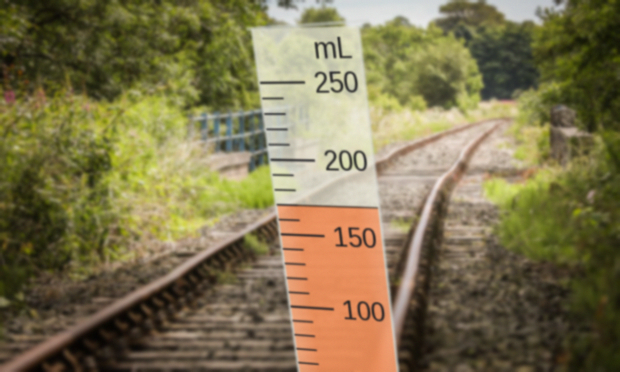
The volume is 170 mL
